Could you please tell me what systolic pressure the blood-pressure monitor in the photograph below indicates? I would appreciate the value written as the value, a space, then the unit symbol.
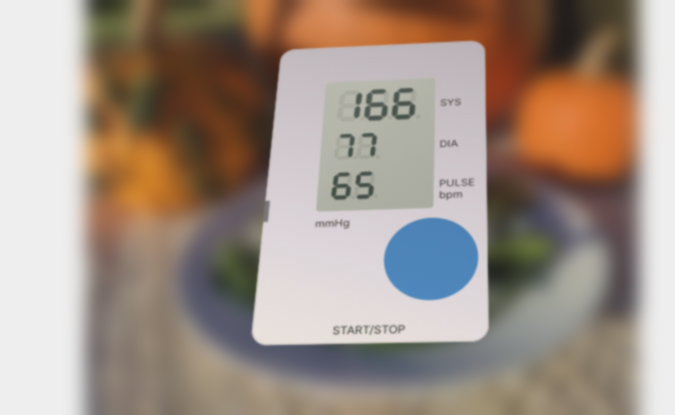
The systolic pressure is 166 mmHg
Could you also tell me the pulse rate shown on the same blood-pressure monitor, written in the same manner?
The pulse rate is 65 bpm
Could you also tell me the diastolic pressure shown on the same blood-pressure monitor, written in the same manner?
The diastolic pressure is 77 mmHg
